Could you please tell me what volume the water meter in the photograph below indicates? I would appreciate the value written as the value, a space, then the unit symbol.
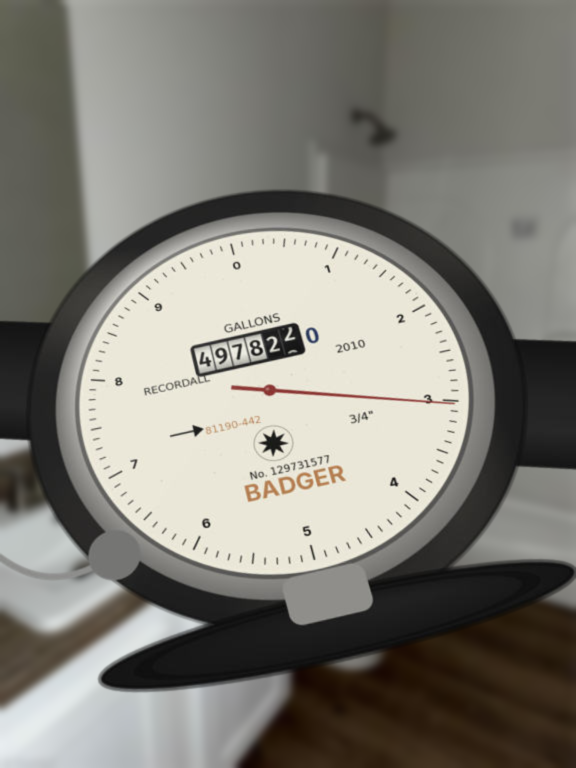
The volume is 4978223.0 gal
